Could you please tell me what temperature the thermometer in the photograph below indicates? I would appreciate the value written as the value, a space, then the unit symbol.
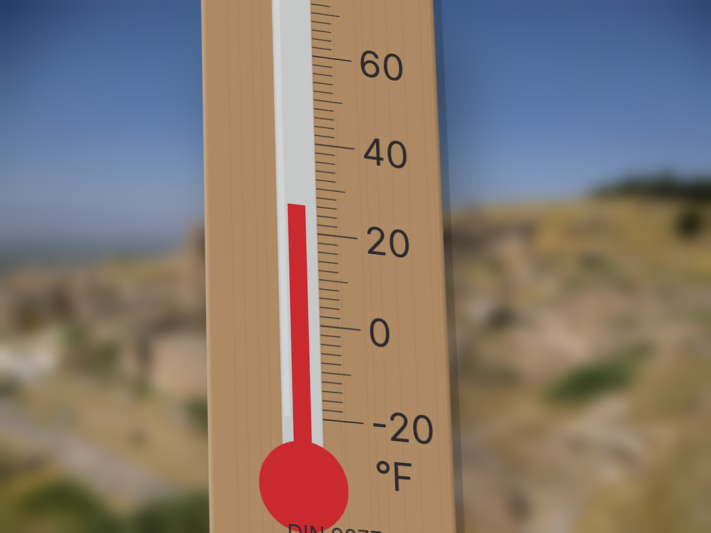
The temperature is 26 °F
